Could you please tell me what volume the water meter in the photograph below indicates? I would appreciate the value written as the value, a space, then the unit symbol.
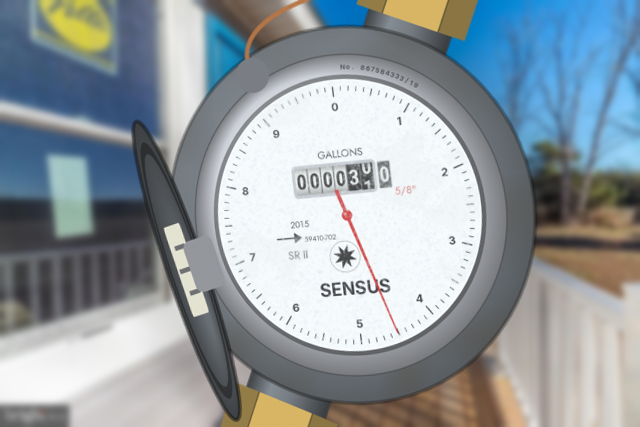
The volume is 304.5 gal
